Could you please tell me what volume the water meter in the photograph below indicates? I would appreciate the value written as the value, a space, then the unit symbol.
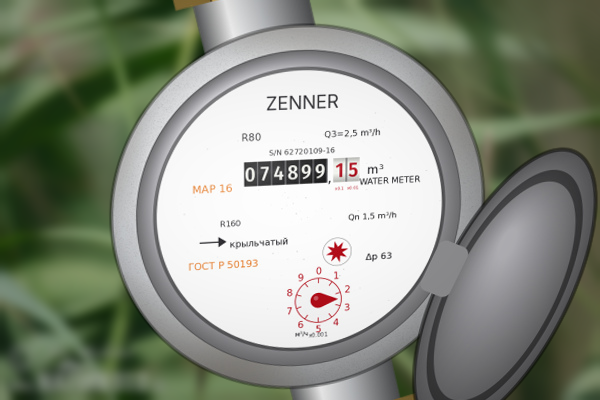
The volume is 74899.152 m³
